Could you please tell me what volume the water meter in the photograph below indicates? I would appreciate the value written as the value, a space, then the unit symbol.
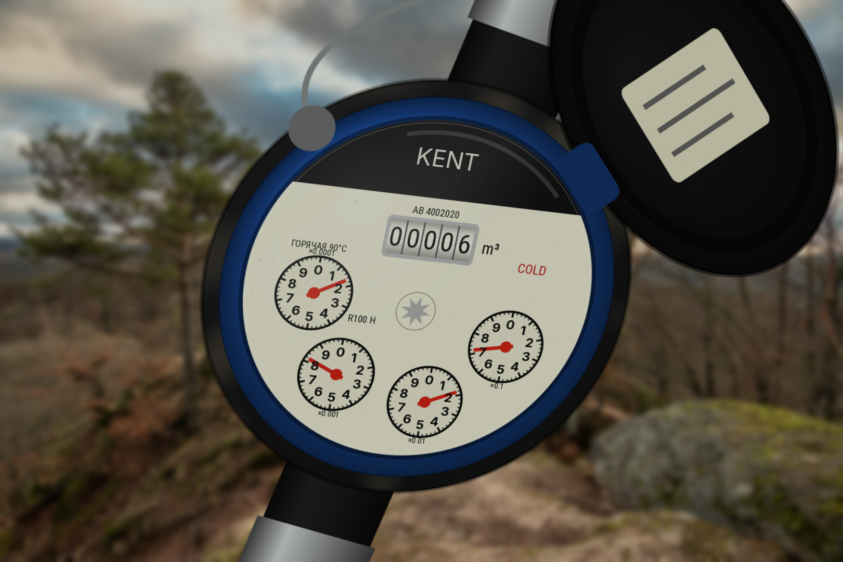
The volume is 6.7181 m³
